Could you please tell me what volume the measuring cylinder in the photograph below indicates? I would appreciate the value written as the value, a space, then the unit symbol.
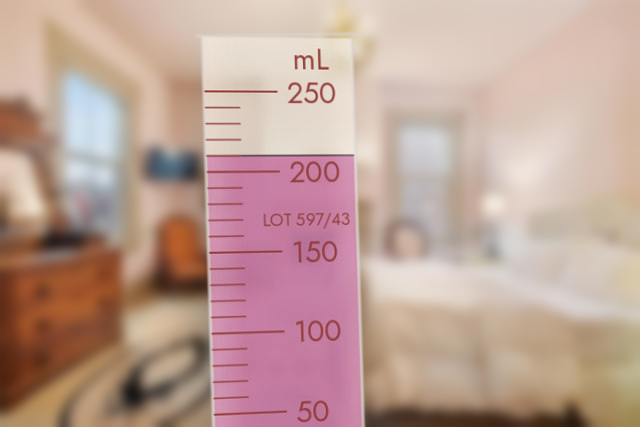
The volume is 210 mL
